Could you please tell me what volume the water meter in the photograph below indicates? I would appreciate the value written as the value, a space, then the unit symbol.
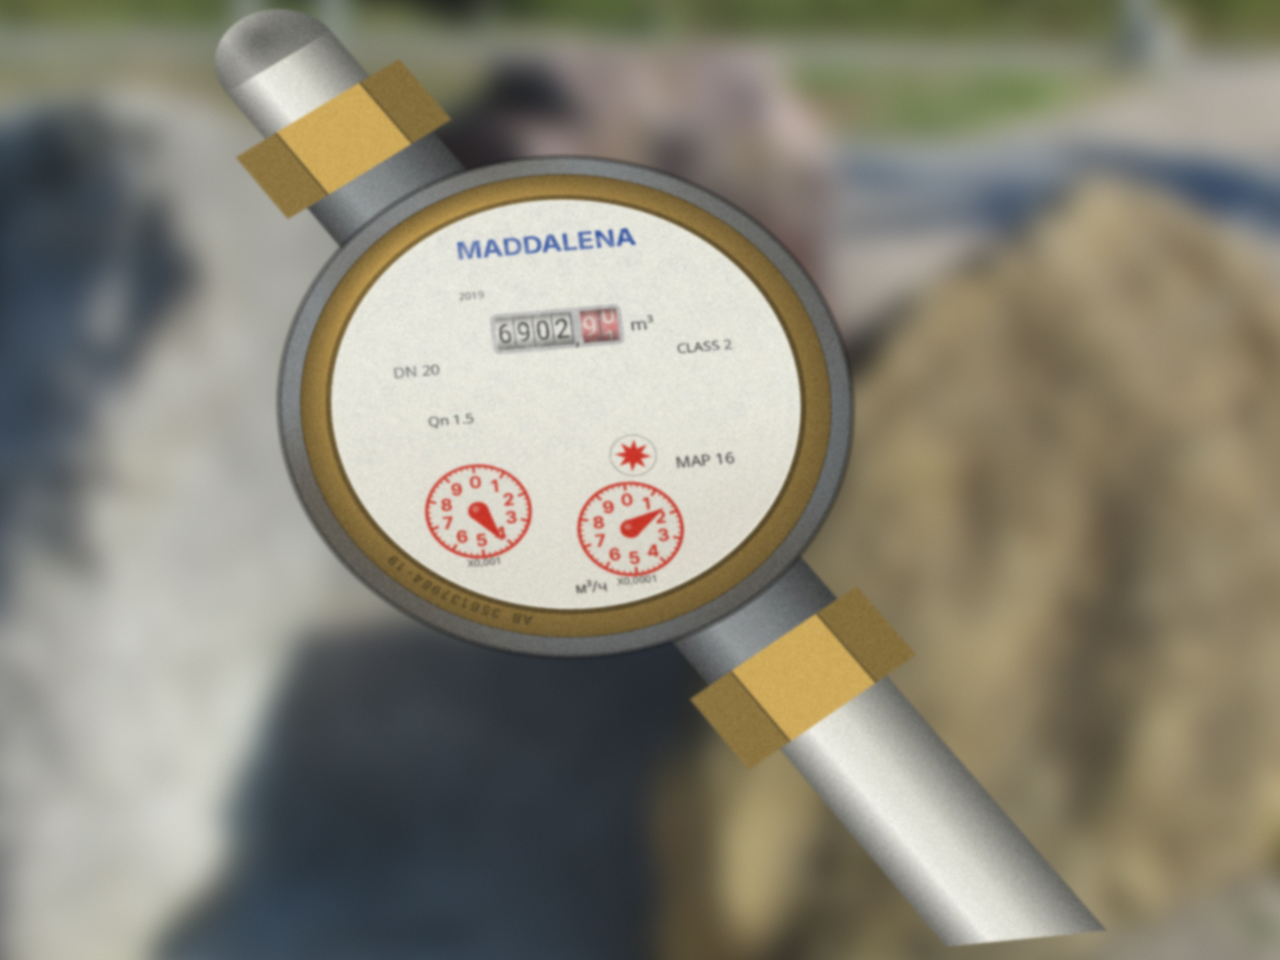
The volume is 6902.9041 m³
